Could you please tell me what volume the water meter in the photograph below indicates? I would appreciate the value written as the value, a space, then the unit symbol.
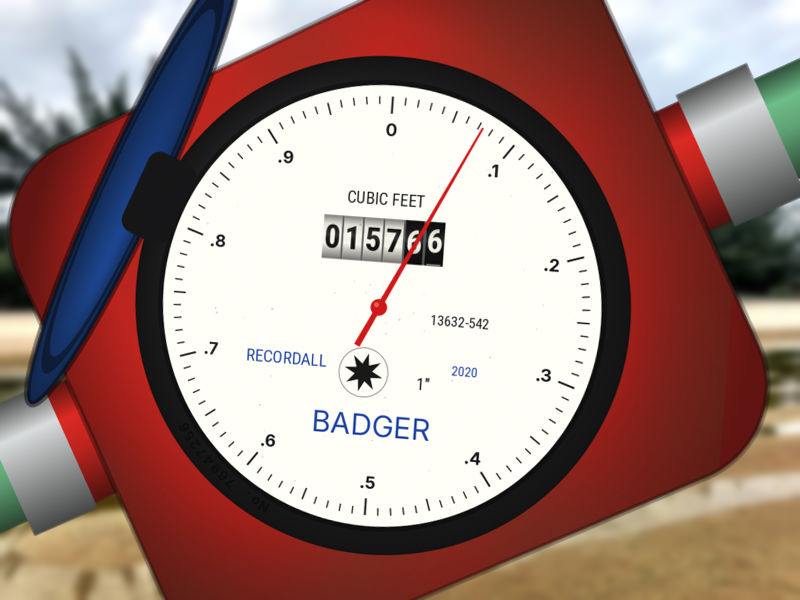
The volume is 15766.07 ft³
